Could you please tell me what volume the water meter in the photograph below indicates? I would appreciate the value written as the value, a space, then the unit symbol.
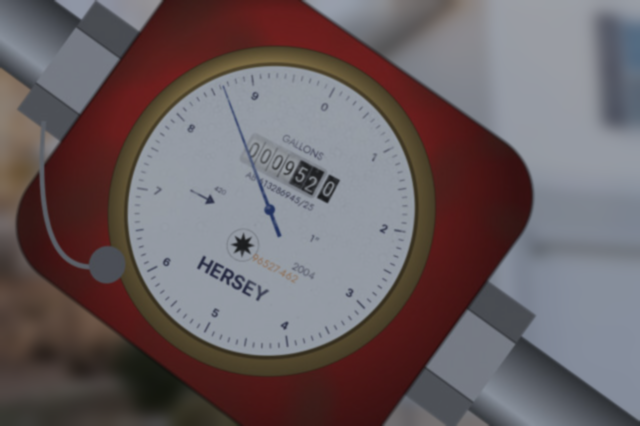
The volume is 9518.6 gal
